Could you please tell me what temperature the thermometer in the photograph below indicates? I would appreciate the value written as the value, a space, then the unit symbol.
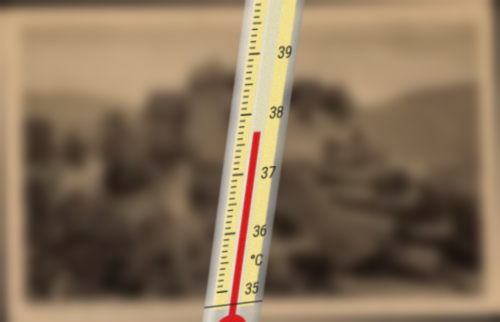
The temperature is 37.7 °C
